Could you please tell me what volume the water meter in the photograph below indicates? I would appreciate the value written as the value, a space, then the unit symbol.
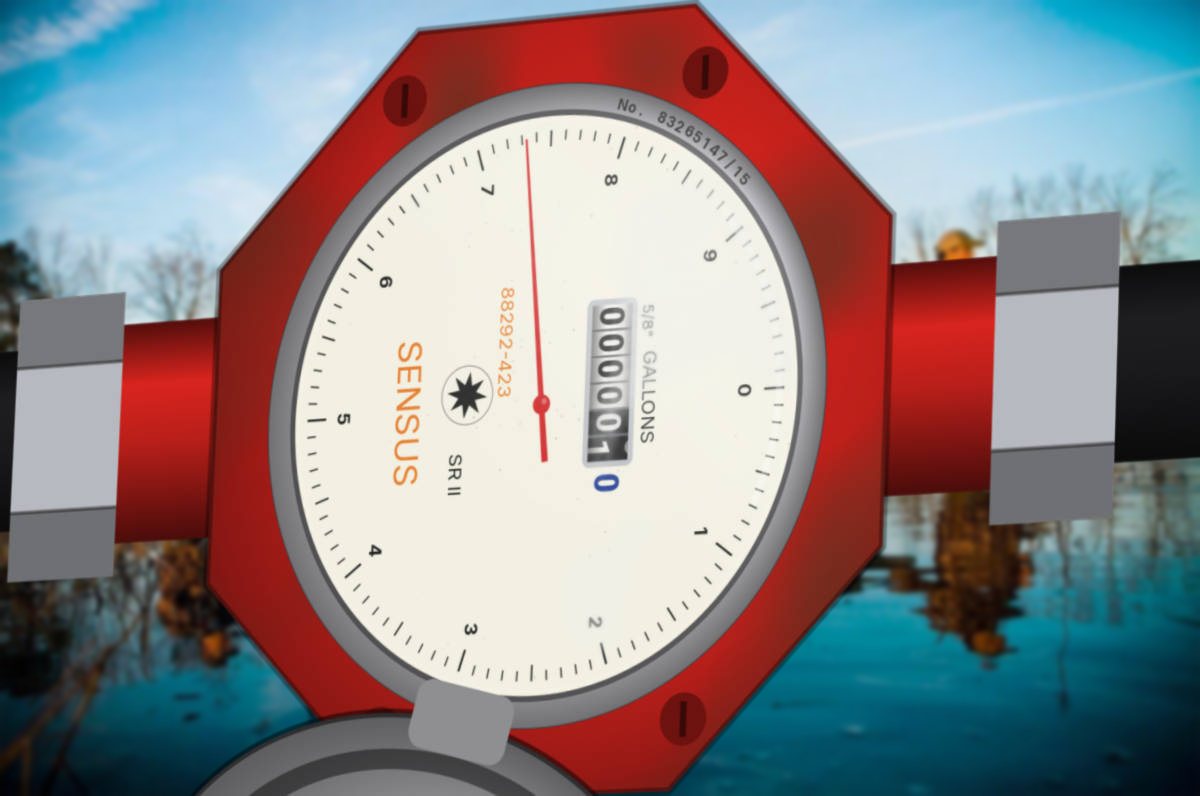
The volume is 7.3 gal
